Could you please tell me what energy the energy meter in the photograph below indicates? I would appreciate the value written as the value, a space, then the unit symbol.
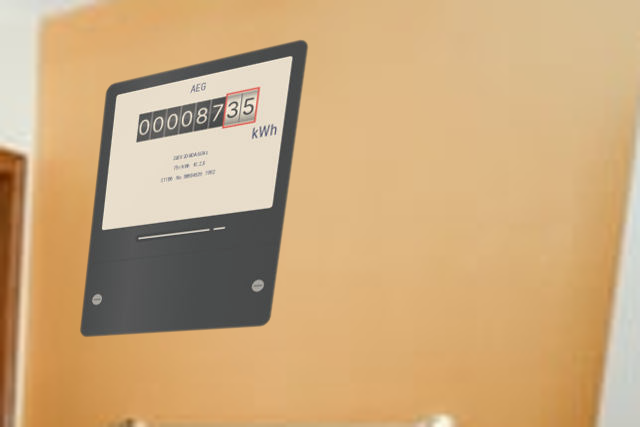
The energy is 87.35 kWh
